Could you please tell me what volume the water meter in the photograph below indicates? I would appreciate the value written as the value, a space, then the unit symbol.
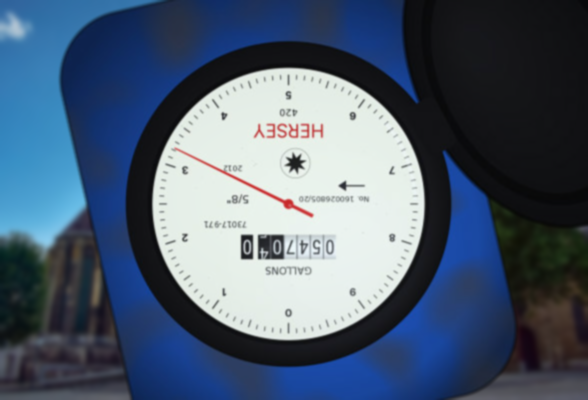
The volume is 547043.2 gal
